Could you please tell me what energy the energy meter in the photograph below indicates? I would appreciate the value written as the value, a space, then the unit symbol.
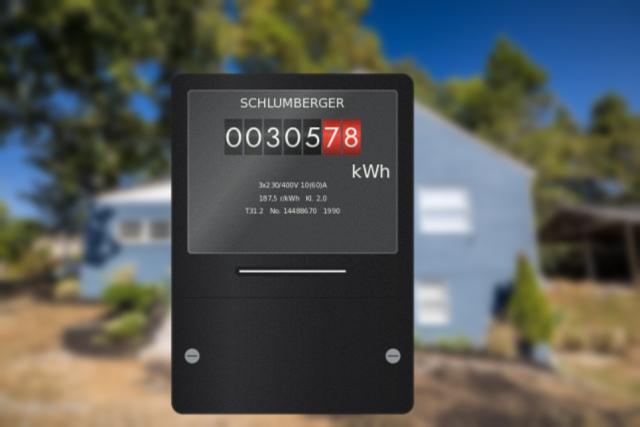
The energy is 305.78 kWh
